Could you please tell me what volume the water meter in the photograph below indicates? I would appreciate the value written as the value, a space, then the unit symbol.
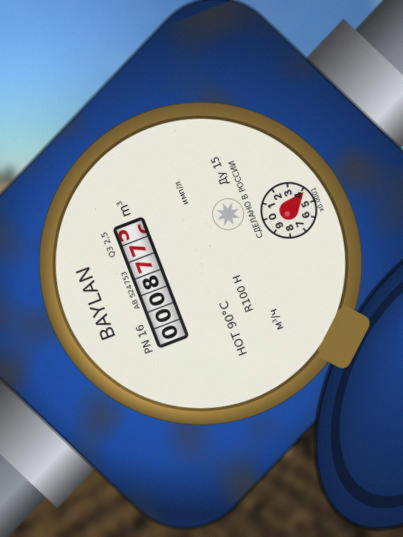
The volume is 8.7754 m³
